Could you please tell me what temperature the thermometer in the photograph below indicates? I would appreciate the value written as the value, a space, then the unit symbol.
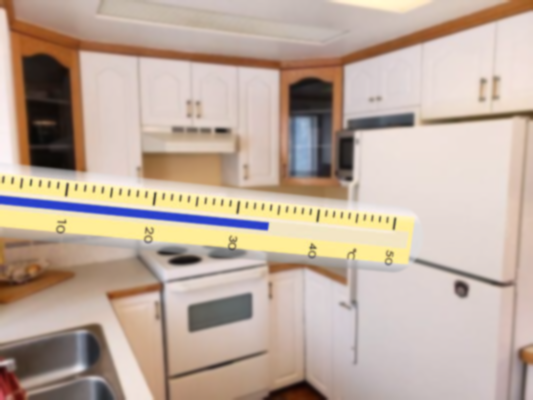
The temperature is 34 °C
